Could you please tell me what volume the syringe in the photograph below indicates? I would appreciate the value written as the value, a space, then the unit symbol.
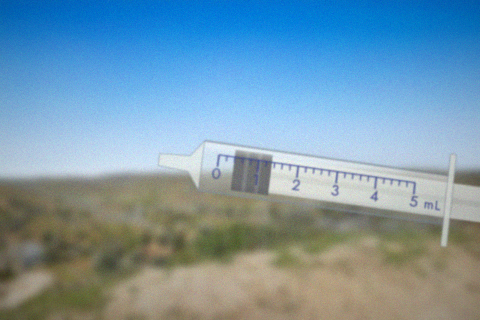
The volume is 0.4 mL
